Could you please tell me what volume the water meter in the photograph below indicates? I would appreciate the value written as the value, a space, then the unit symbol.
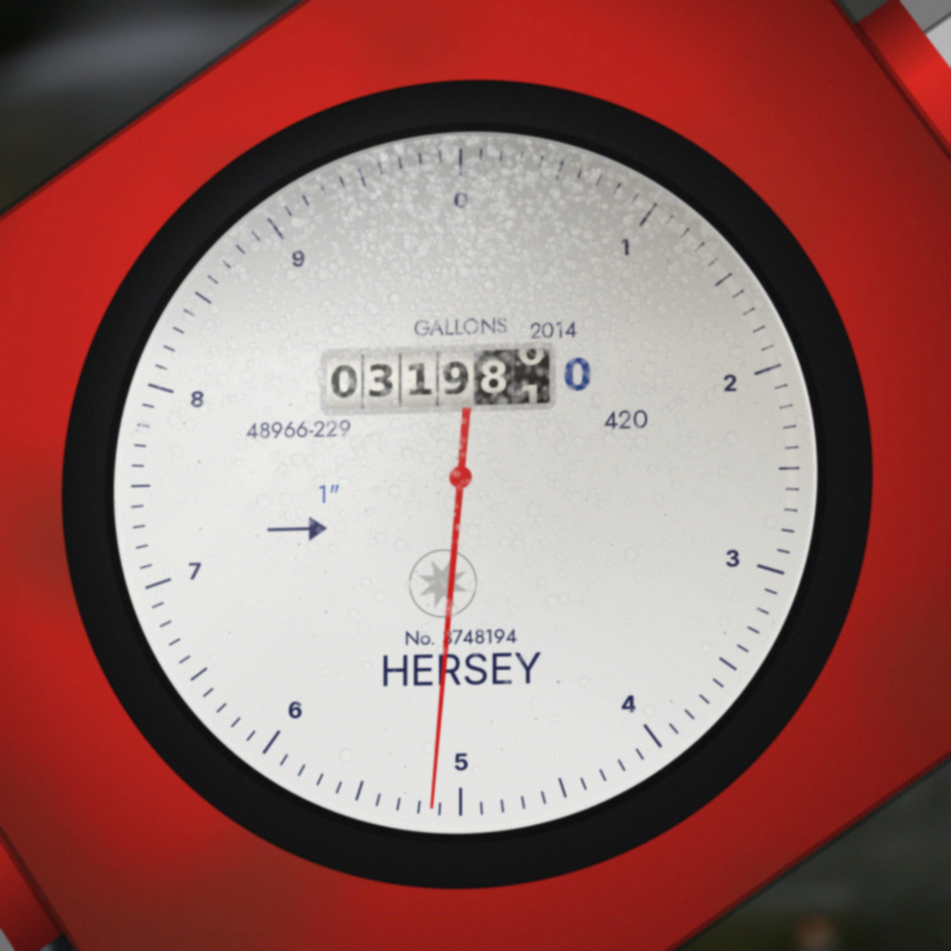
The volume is 319805.1 gal
